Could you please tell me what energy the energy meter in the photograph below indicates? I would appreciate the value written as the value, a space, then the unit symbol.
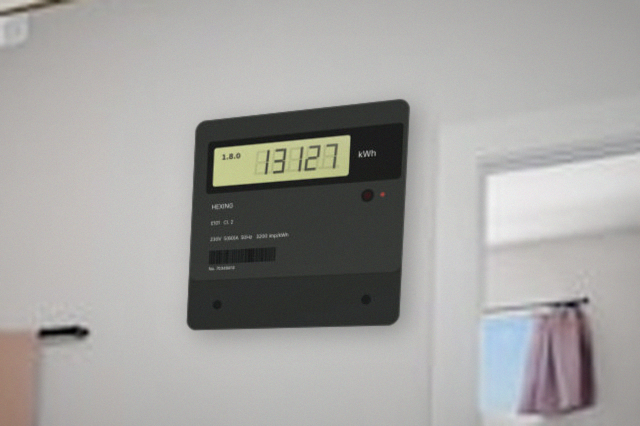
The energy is 13127 kWh
